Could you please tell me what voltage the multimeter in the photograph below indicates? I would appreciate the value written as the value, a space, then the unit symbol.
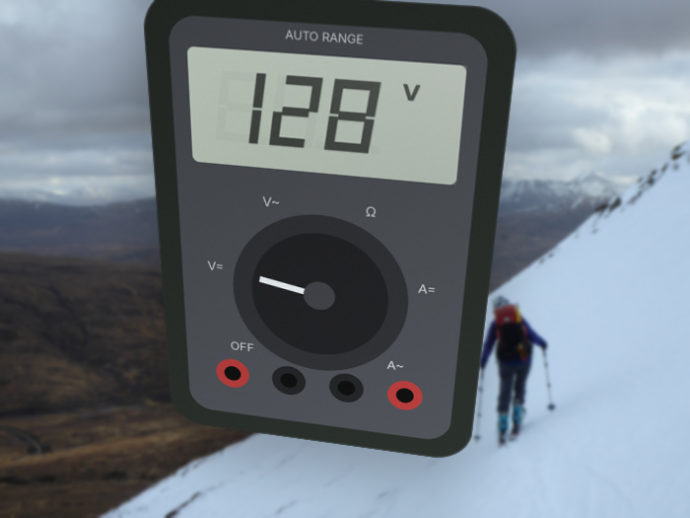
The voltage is 128 V
